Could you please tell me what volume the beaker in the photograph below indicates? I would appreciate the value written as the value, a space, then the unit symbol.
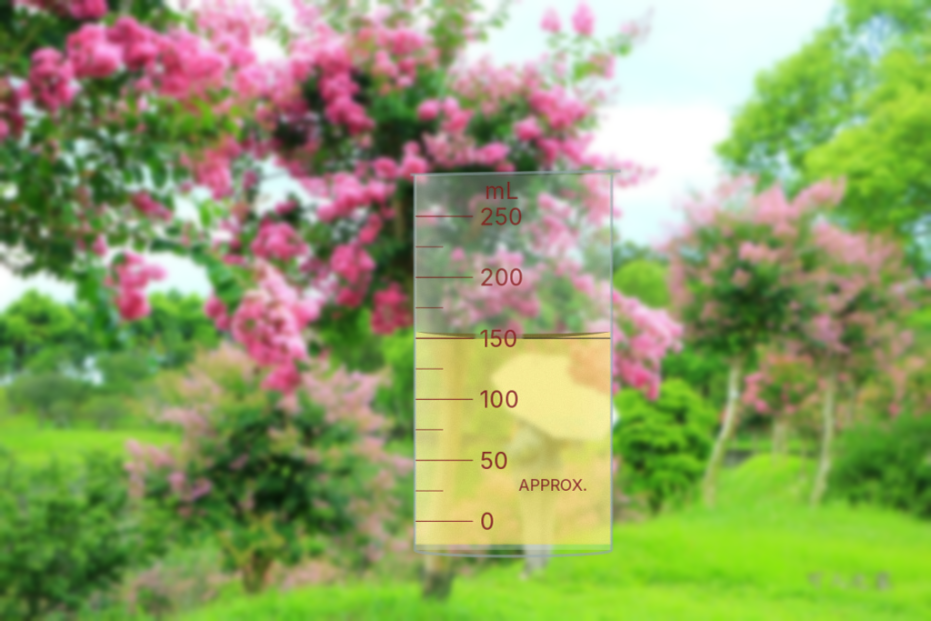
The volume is 150 mL
